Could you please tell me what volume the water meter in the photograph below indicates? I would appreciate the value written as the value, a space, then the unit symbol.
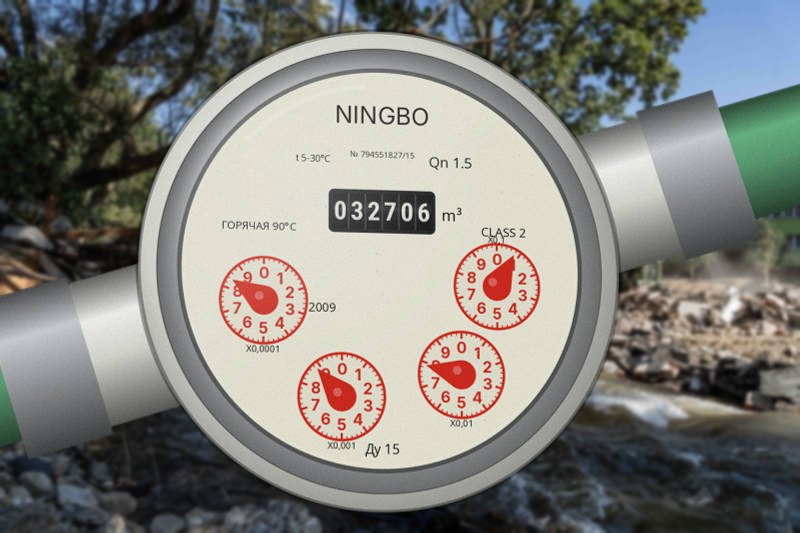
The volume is 32706.0788 m³
